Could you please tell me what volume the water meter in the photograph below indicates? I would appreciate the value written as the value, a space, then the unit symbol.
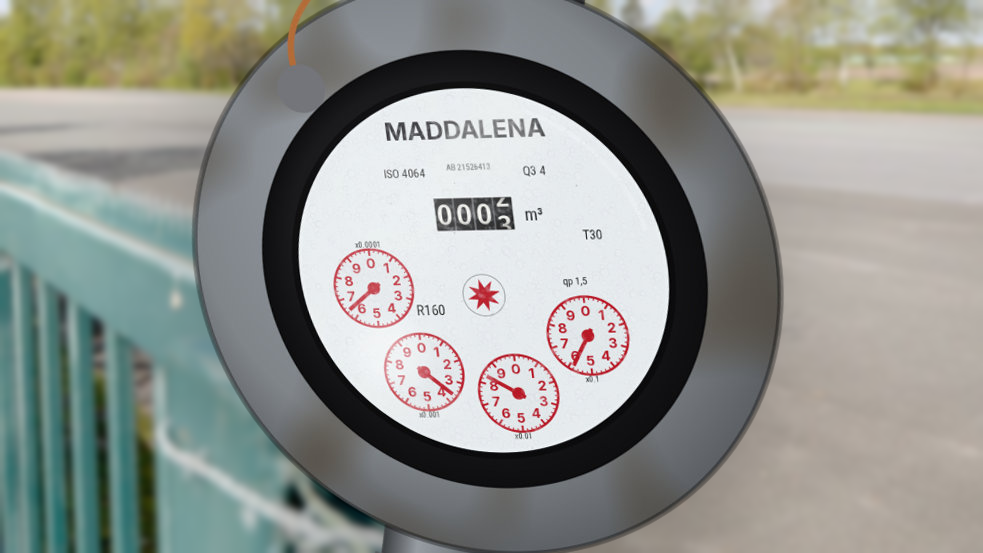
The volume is 2.5836 m³
